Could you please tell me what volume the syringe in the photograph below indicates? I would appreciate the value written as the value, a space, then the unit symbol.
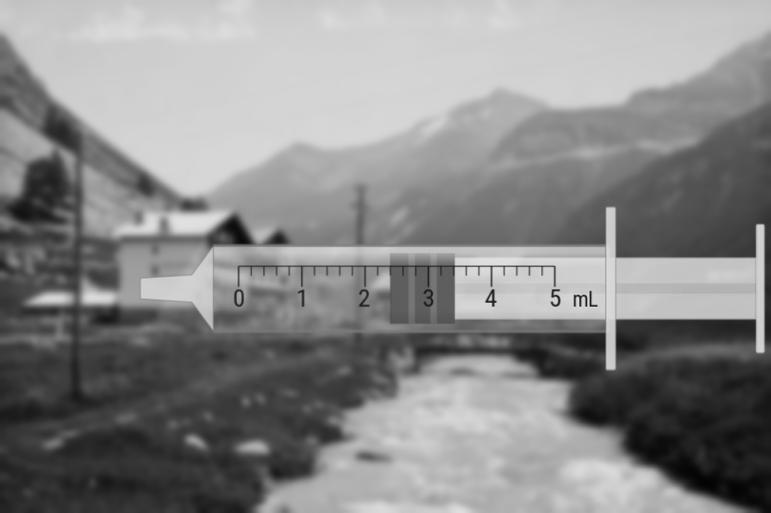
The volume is 2.4 mL
